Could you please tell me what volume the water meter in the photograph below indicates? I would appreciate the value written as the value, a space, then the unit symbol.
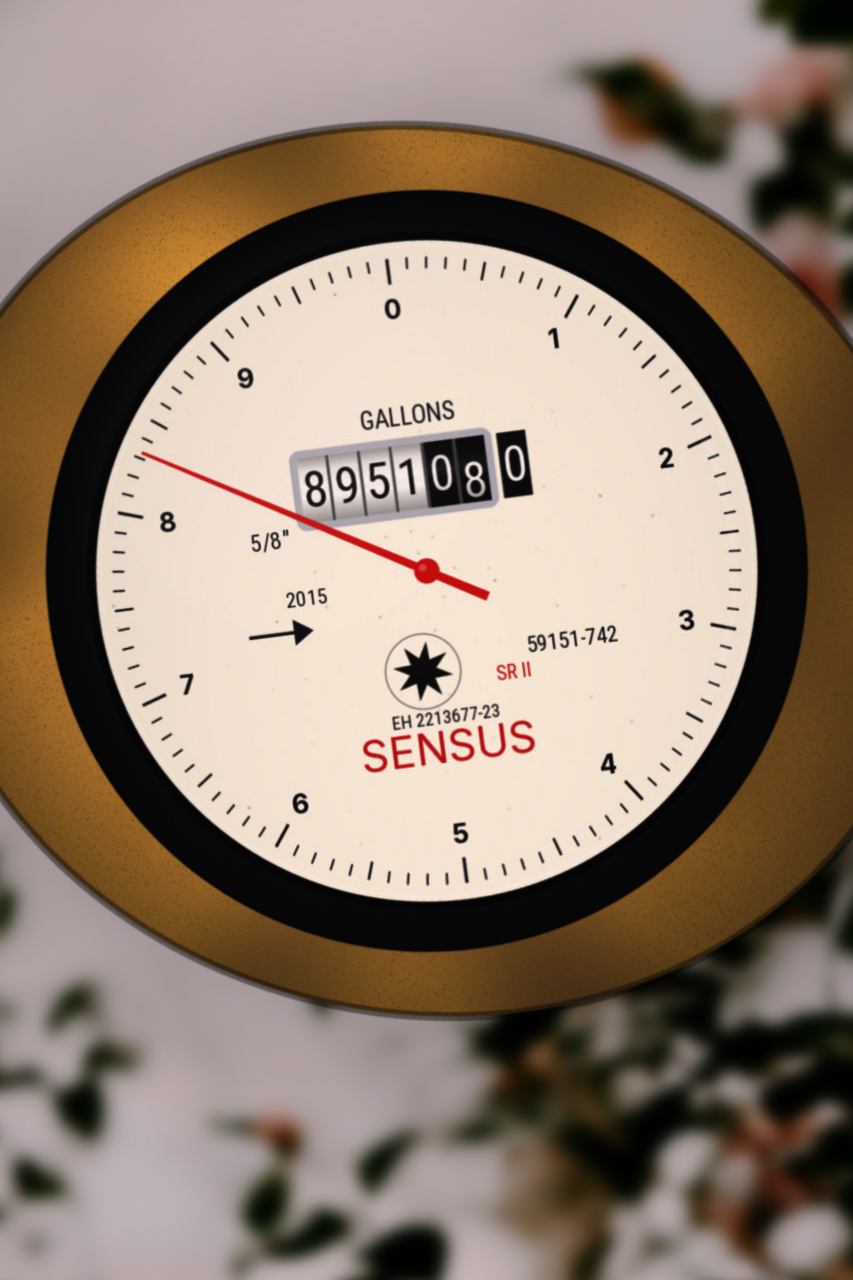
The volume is 8951078.3 gal
